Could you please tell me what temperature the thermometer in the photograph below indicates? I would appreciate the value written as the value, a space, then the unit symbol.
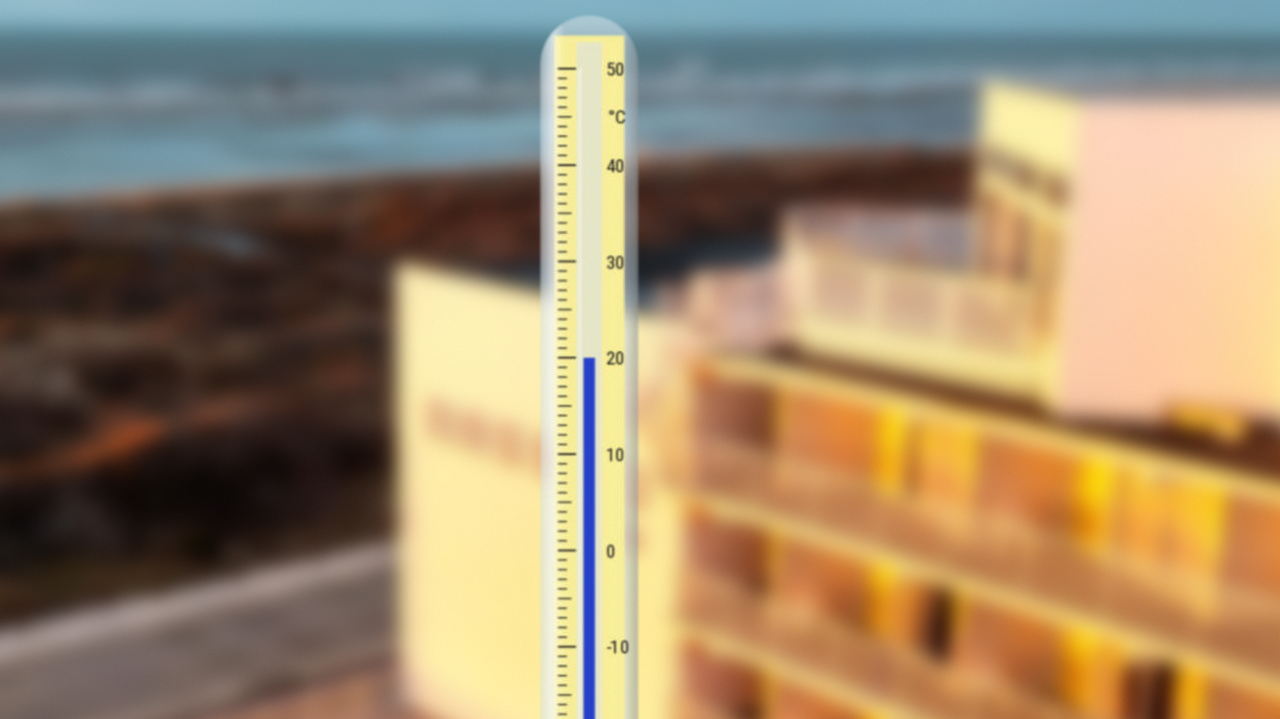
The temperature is 20 °C
